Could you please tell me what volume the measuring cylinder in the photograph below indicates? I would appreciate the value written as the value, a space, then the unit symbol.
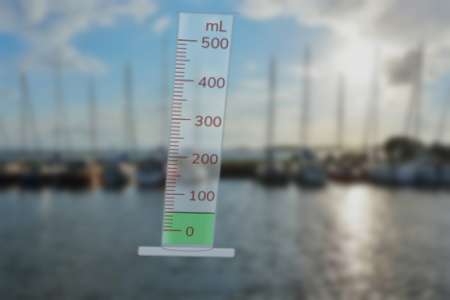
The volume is 50 mL
